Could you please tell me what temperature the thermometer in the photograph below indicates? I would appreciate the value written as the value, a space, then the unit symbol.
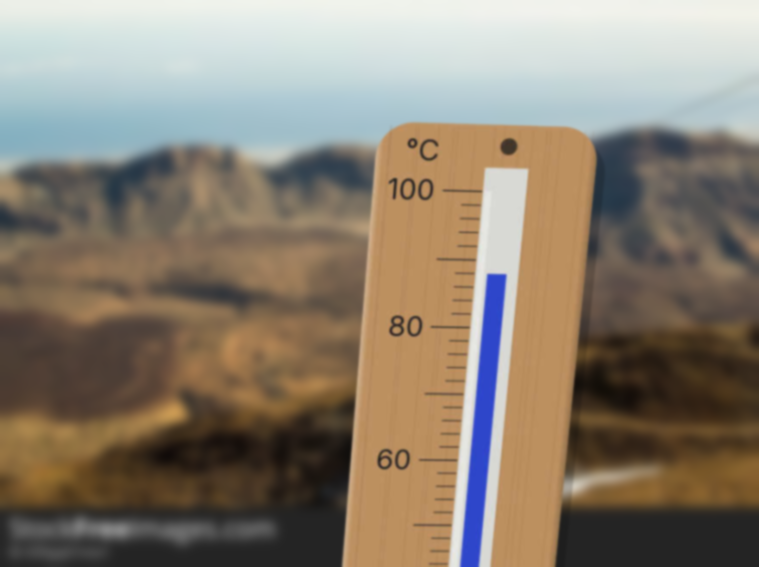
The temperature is 88 °C
